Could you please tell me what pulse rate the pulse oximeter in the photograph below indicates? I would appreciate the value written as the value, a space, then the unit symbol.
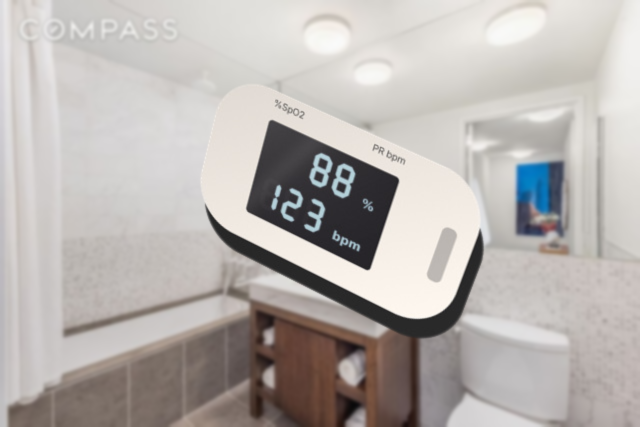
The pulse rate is 123 bpm
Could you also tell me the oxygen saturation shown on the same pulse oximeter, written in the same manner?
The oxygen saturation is 88 %
